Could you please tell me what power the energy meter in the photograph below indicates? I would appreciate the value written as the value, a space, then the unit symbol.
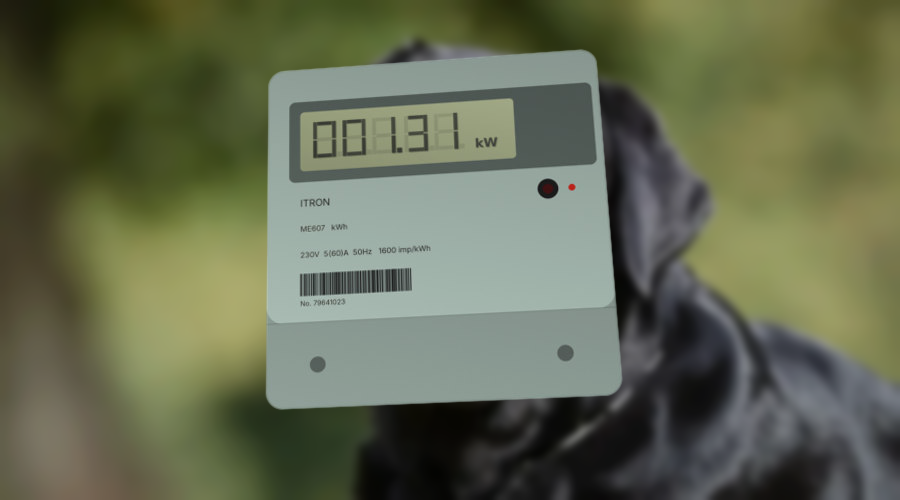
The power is 1.31 kW
